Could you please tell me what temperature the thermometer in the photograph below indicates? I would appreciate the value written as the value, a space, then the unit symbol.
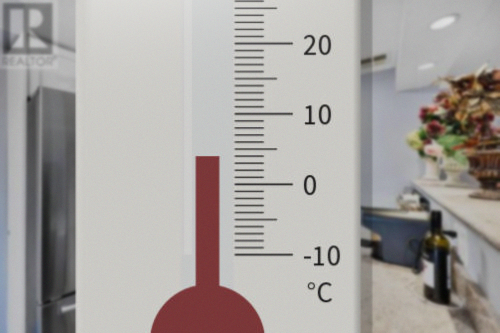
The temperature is 4 °C
